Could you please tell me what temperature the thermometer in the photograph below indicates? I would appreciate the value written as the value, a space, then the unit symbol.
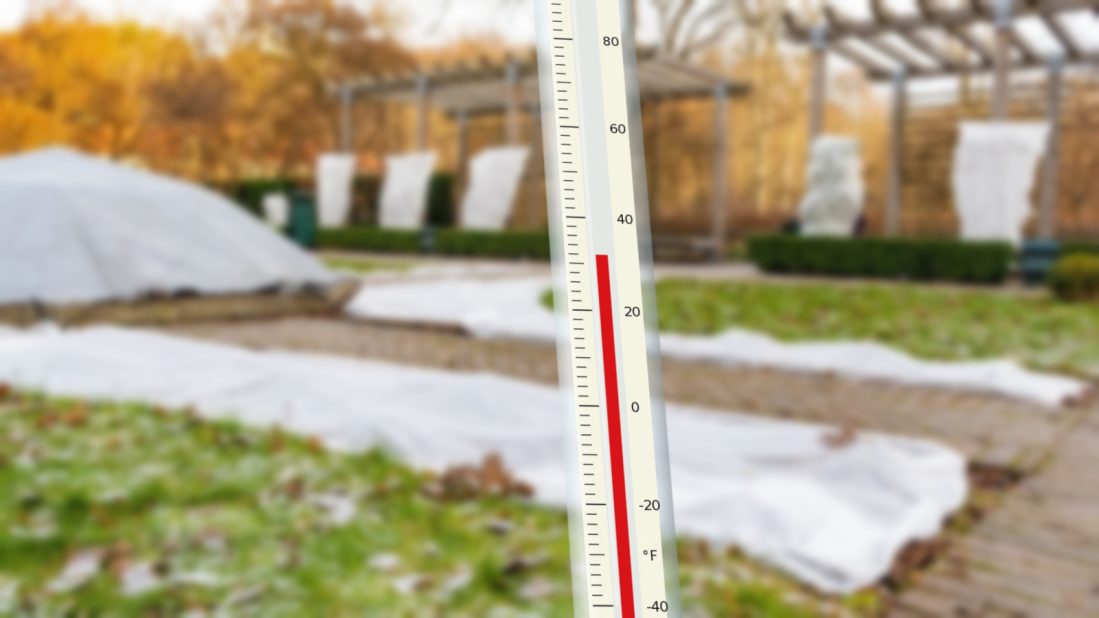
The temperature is 32 °F
